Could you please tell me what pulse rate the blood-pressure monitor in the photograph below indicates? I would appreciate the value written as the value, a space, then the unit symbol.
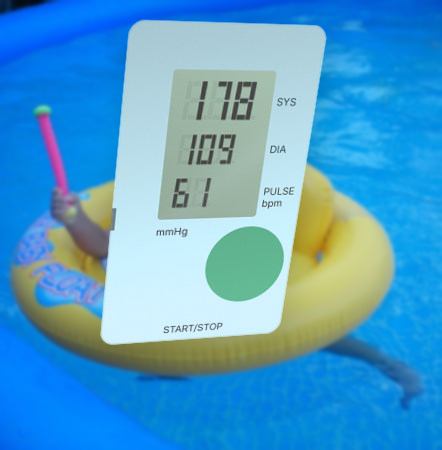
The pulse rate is 61 bpm
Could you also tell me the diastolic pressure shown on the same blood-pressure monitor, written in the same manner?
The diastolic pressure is 109 mmHg
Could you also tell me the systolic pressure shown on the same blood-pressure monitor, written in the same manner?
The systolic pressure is 178 mmHg
